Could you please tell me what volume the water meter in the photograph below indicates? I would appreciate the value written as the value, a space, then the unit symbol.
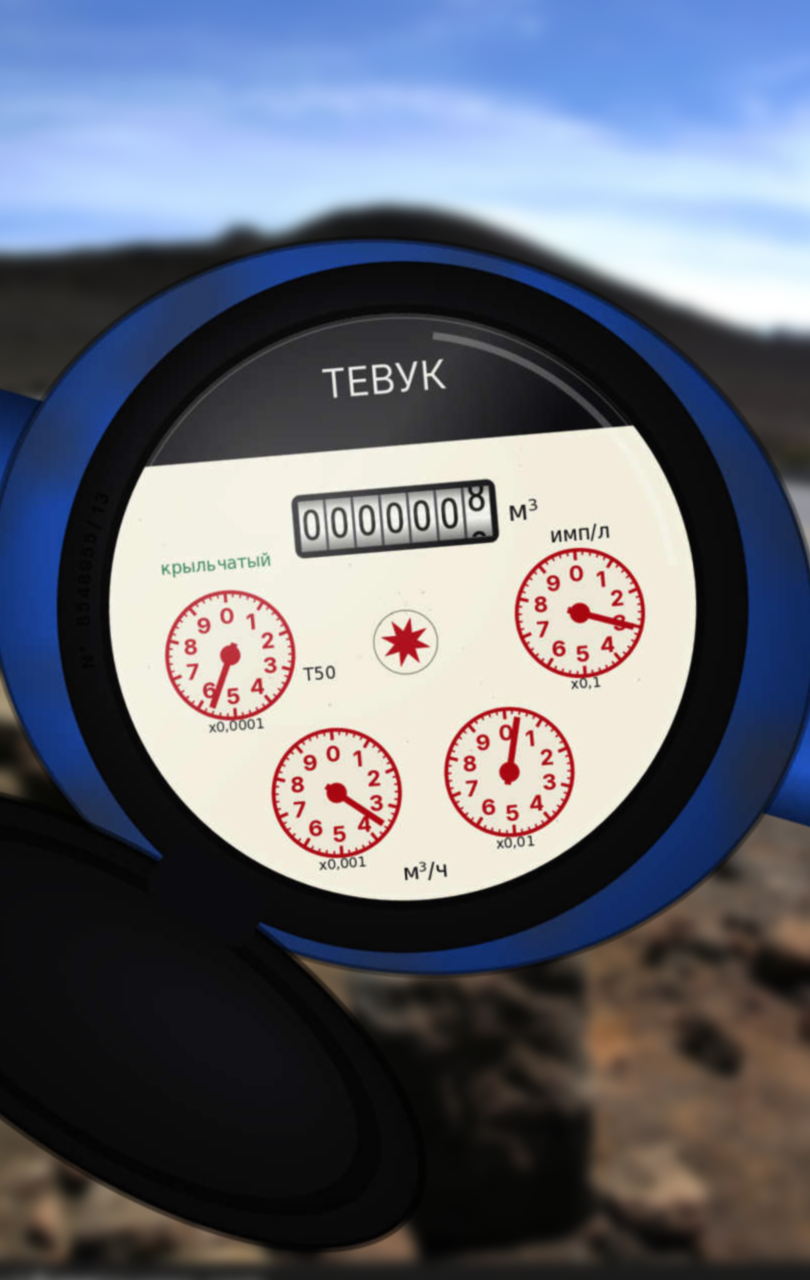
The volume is 8.3035 m³
